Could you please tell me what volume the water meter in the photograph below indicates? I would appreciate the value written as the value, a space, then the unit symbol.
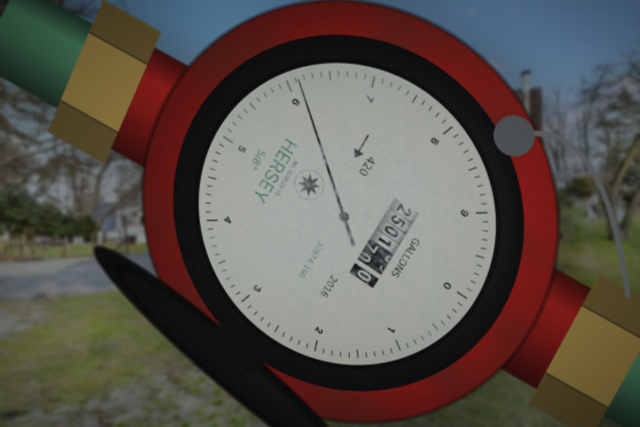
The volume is 2501696.1 gal
